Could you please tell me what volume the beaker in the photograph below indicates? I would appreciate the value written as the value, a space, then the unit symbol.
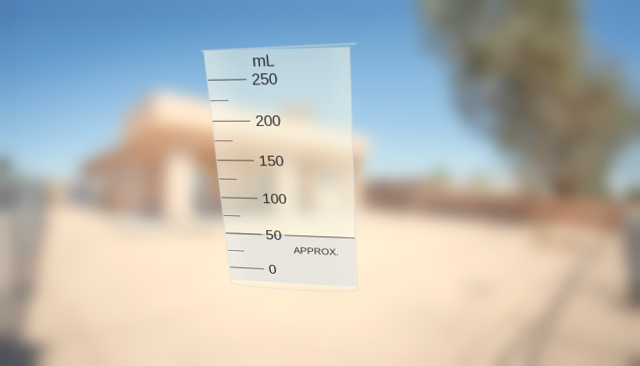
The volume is 50 mL
